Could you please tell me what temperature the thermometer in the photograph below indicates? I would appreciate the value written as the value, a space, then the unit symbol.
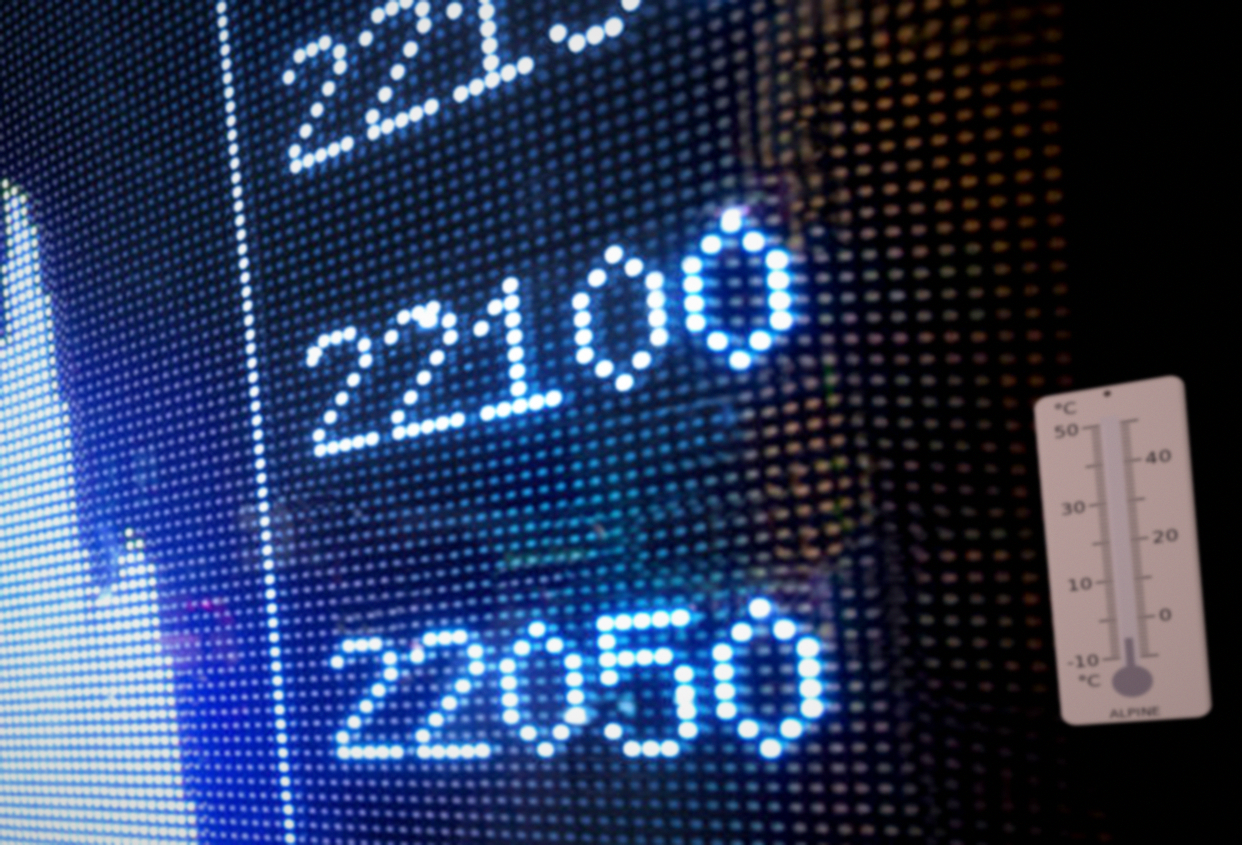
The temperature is -5 °C
